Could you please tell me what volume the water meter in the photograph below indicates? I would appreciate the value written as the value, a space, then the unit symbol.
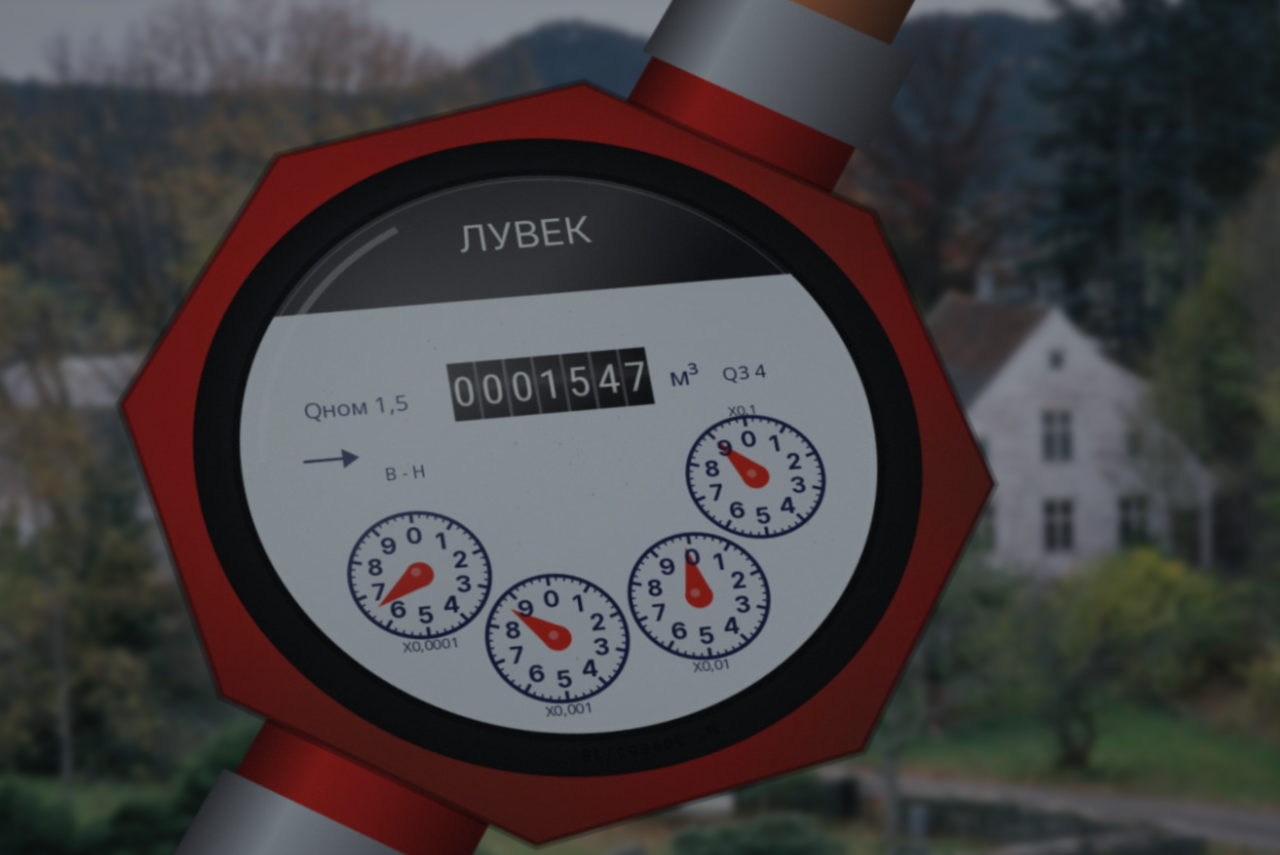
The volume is 1547.8986 m³
